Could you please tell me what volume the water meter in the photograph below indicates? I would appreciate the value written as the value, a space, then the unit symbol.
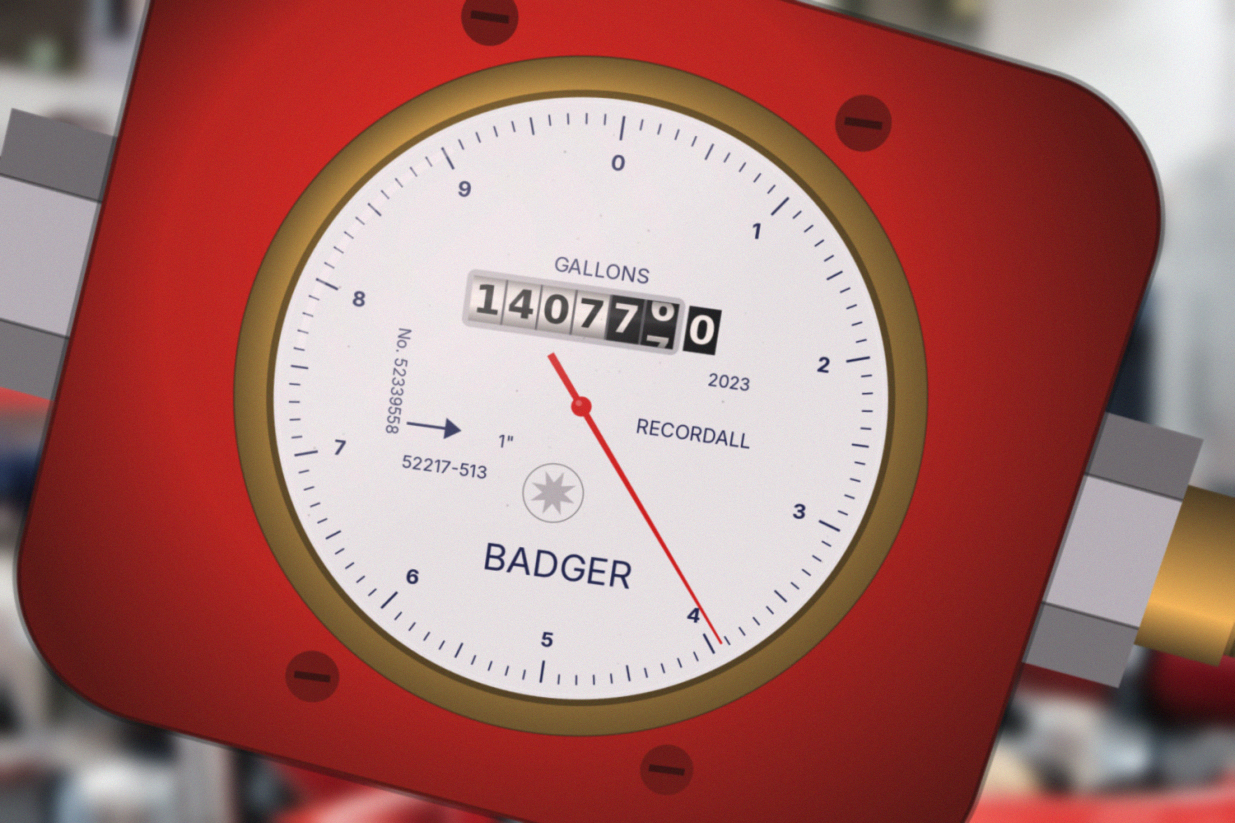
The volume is 1407763.9 gal
